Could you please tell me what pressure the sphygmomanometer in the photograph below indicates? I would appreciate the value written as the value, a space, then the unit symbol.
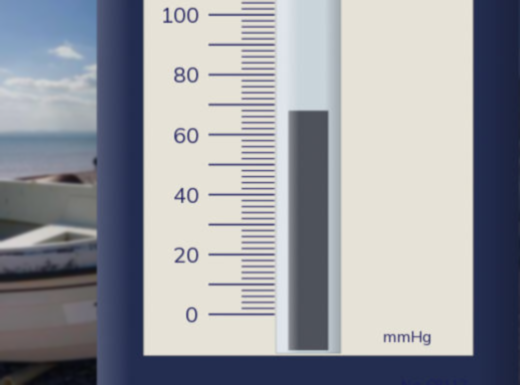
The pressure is 68 mmHg
